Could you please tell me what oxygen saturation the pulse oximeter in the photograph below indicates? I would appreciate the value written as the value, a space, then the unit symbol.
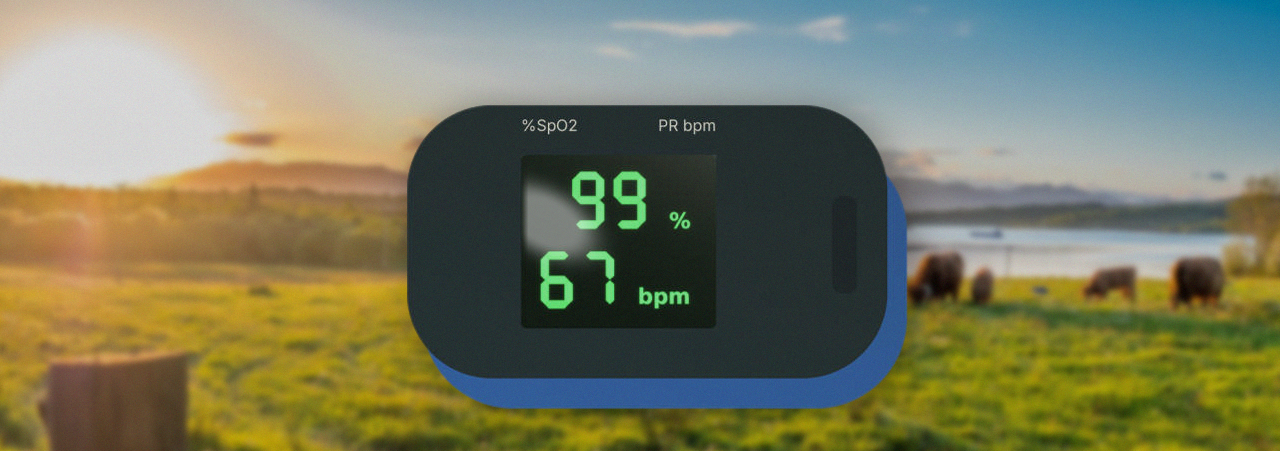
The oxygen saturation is 99 %
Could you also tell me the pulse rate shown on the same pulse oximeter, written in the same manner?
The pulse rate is 67 bpm
